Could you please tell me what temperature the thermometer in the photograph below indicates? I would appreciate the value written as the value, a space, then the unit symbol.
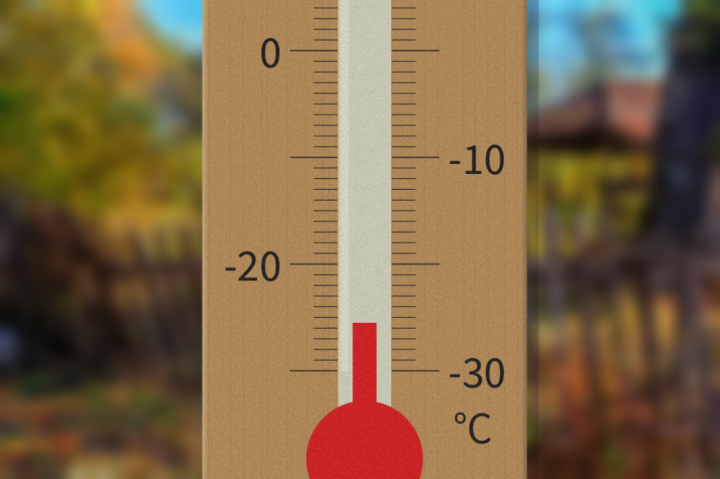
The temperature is -25.5 °C
